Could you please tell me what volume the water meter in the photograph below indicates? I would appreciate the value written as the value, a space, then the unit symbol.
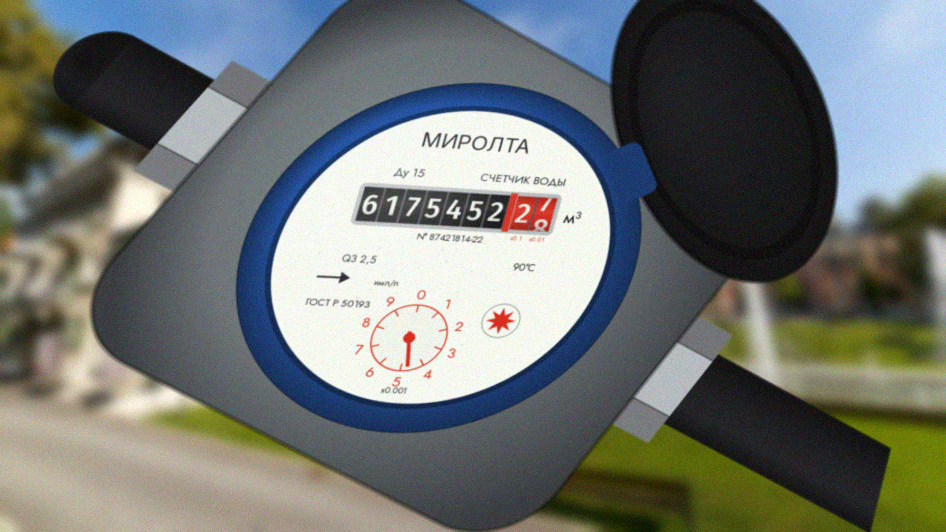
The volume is 6175452.274 m³
